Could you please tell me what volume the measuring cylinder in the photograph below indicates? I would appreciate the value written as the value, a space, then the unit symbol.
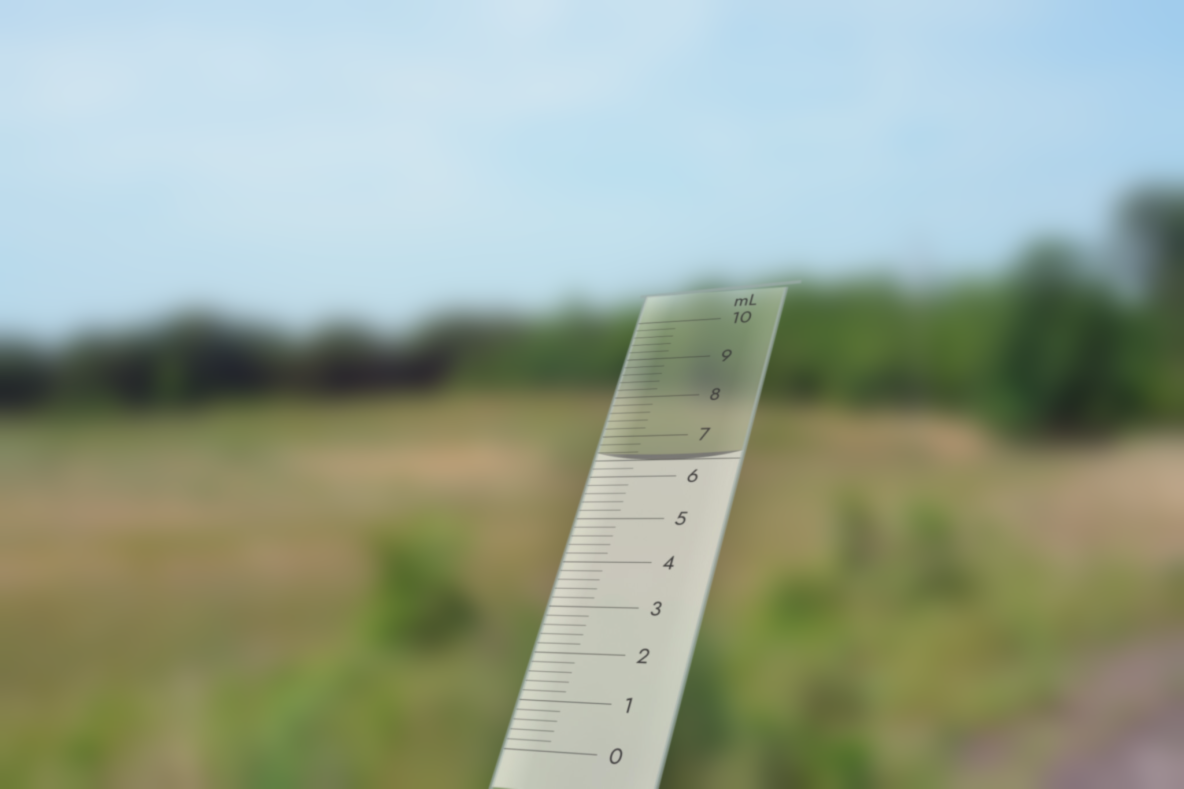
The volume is 6.4 mL
